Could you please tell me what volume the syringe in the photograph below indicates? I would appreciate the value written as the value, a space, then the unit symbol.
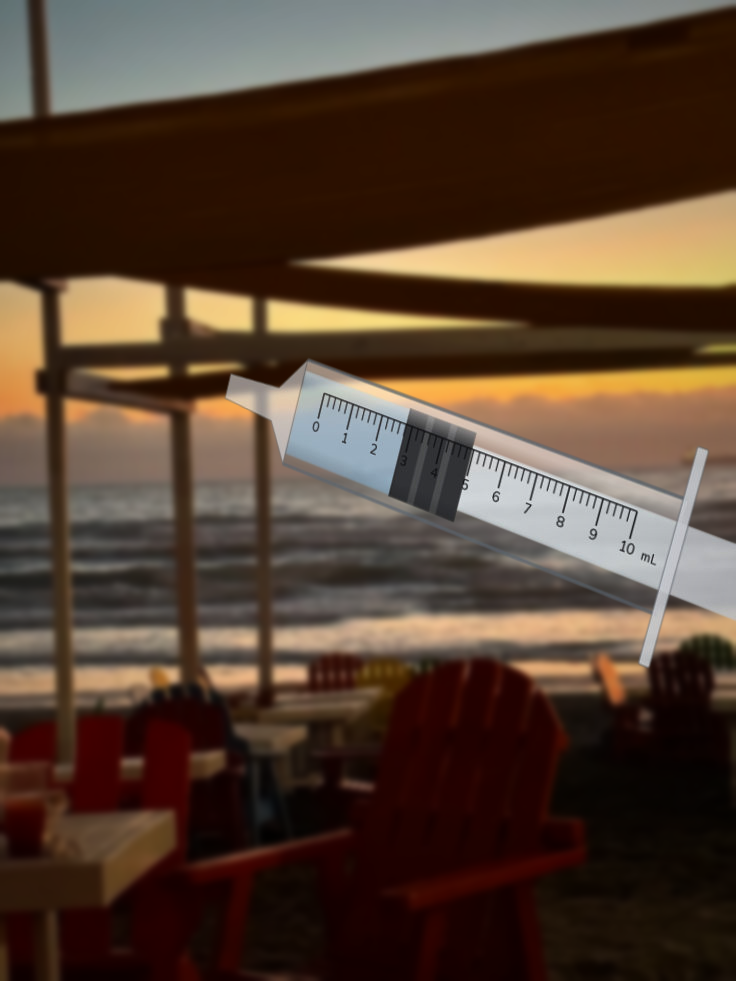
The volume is 2.8 mL
